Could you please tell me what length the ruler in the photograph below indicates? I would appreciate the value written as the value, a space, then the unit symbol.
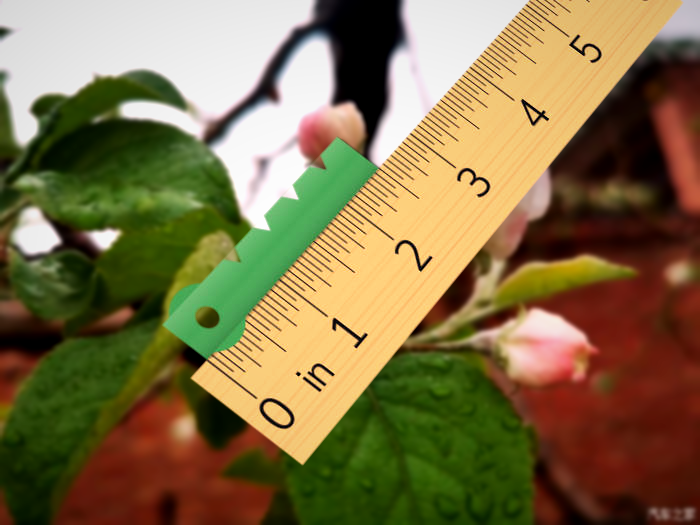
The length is 2.5 in
